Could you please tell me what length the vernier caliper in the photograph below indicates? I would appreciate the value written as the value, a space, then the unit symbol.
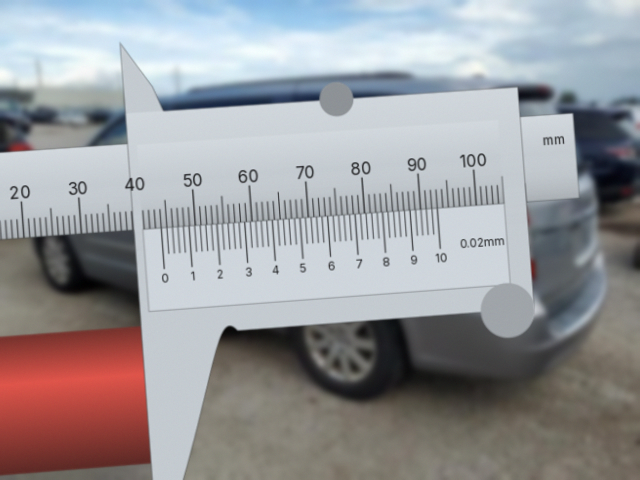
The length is 44.0 mm
